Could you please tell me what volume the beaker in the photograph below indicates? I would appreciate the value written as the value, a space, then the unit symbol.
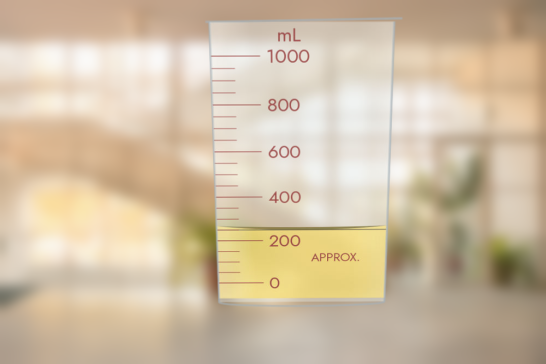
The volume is 250 mL
